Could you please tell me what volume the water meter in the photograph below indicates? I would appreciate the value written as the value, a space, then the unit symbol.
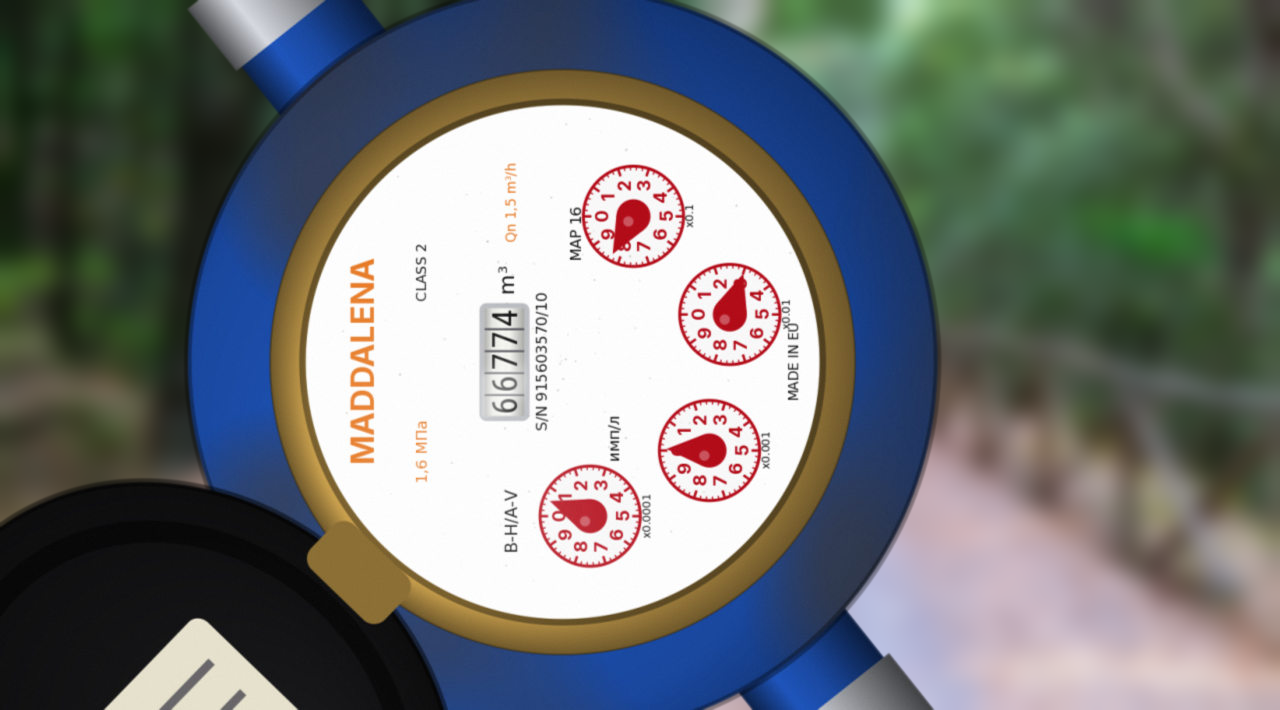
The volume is 66774.8300 m³
